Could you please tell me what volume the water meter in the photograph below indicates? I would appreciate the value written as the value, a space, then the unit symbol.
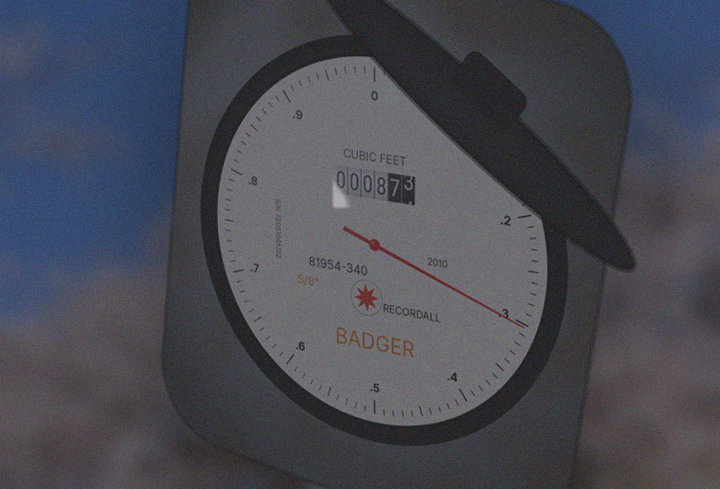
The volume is 873.30 ft³
